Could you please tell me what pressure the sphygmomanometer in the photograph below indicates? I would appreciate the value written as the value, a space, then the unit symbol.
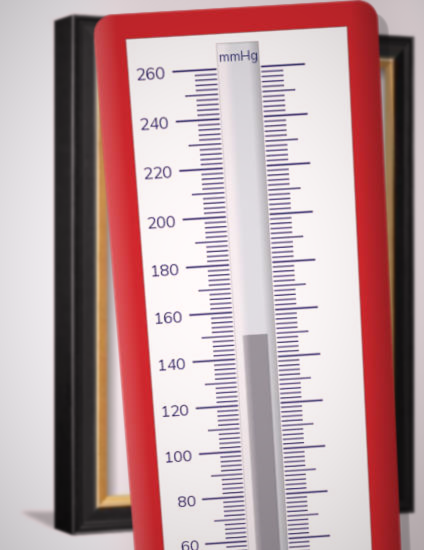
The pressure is 150 mmHg
